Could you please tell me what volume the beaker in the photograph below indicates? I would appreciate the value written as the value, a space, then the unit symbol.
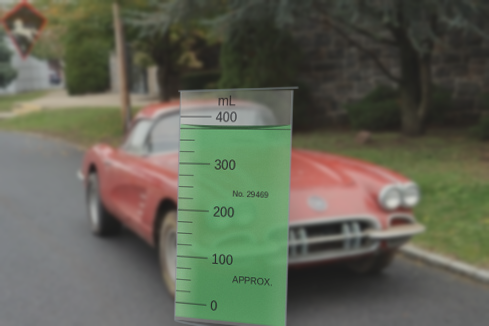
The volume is 375 mL
